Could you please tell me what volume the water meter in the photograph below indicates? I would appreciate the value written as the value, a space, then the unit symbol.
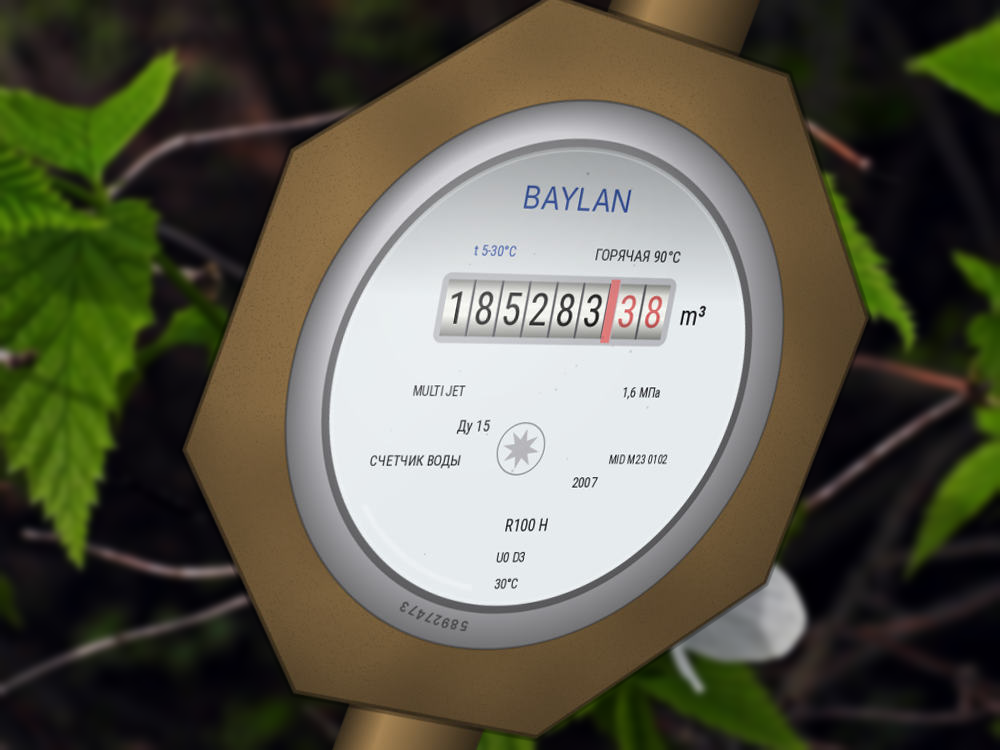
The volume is 185283.38 m³
